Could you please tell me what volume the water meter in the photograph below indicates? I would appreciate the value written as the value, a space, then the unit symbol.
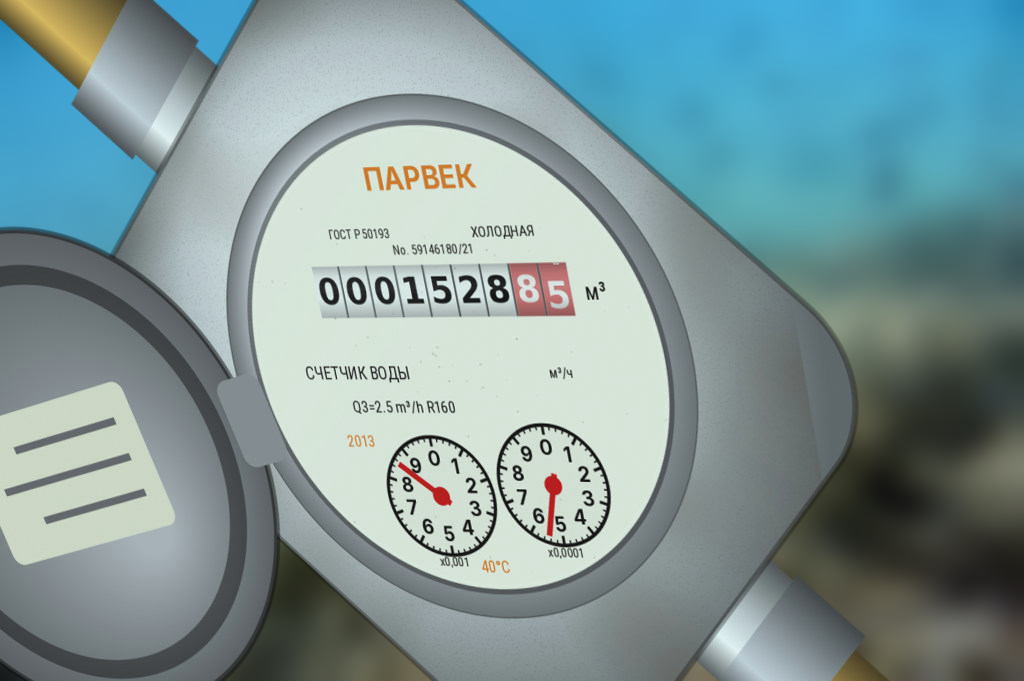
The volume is 1528.8485 m³
